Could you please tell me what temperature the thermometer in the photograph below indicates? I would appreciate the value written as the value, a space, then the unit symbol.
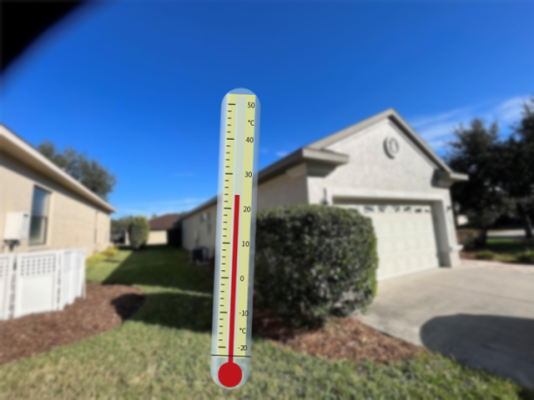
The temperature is 24 °C
